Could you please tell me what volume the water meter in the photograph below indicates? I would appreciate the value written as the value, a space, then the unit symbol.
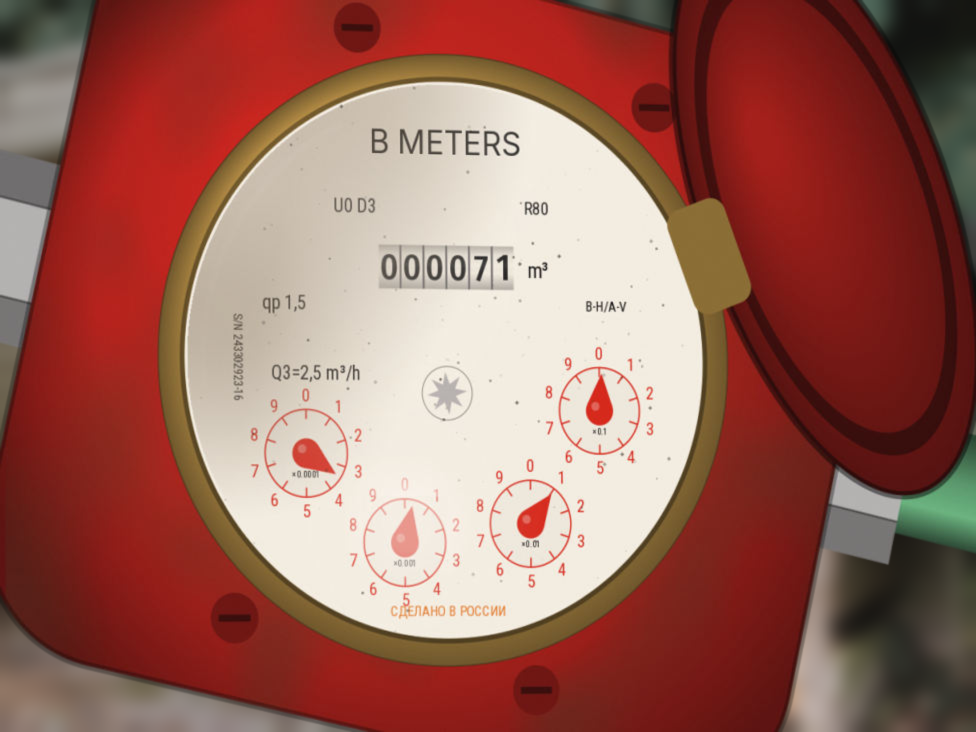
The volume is 71.0103 m³
